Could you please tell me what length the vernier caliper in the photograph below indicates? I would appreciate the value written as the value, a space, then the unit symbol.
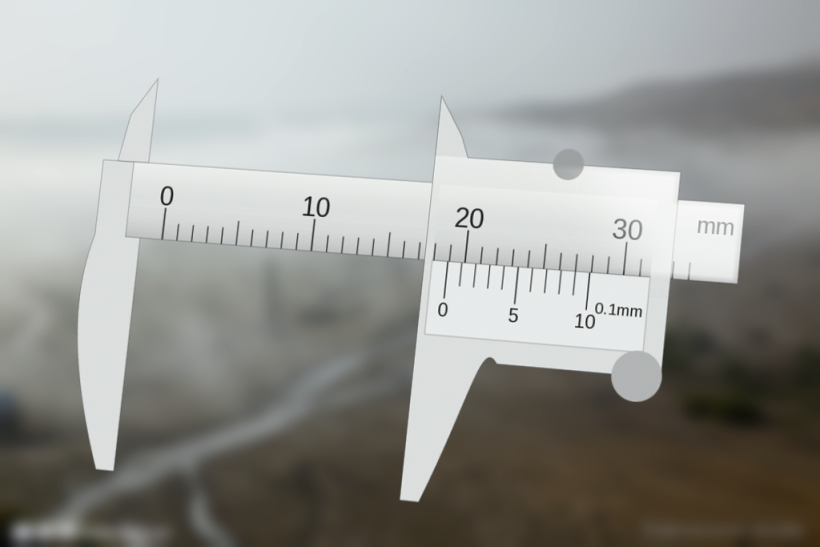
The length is 18.9 mm
